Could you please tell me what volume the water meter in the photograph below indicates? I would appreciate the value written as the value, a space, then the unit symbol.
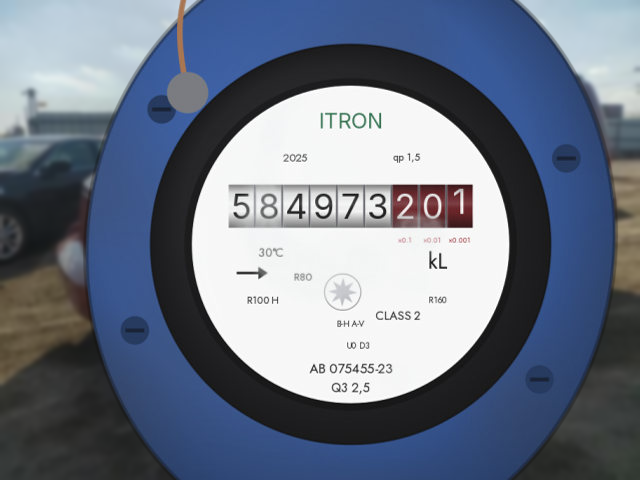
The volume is 584973.201 kL
